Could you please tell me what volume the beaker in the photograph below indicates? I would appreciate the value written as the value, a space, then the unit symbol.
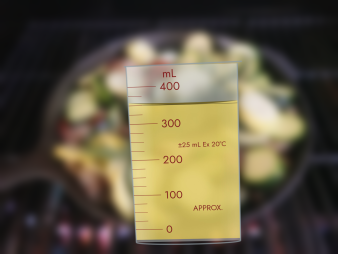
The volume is 350 mL
